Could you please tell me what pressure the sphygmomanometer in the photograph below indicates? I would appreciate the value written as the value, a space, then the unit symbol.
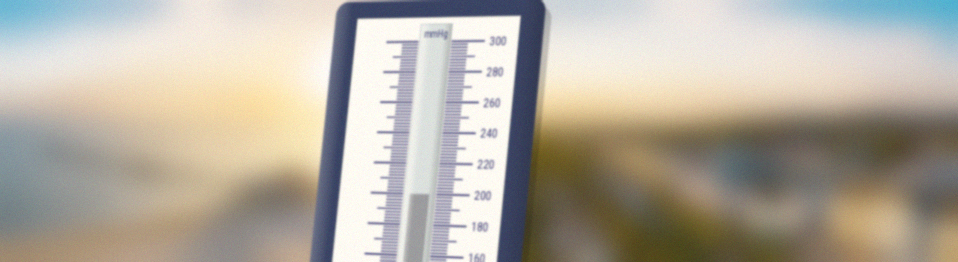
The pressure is 200 mmHg
